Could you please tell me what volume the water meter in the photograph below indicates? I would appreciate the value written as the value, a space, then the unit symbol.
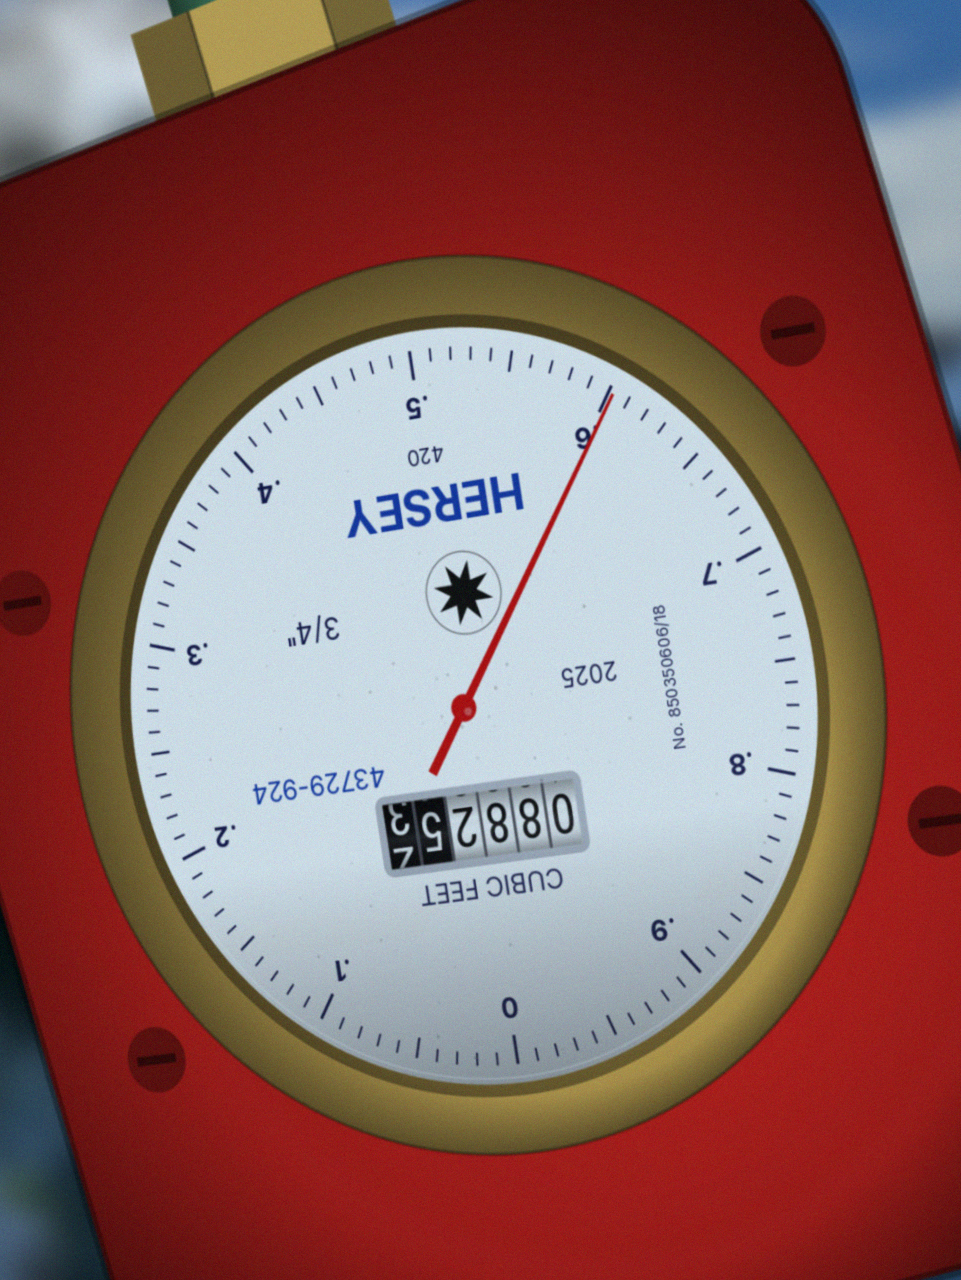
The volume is 88252.60 ft³
